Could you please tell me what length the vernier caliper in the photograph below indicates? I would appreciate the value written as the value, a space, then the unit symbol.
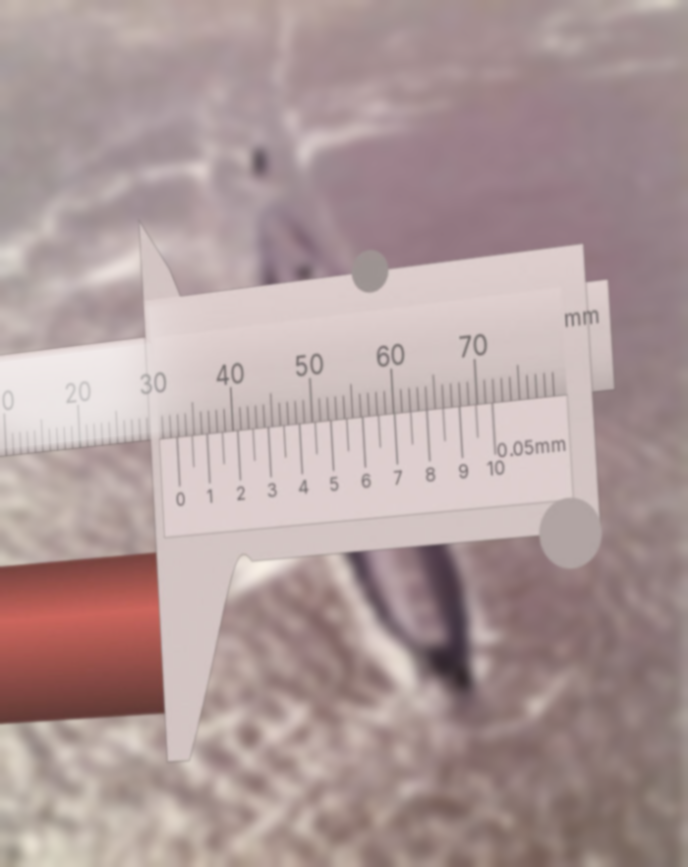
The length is 32.8 mm
